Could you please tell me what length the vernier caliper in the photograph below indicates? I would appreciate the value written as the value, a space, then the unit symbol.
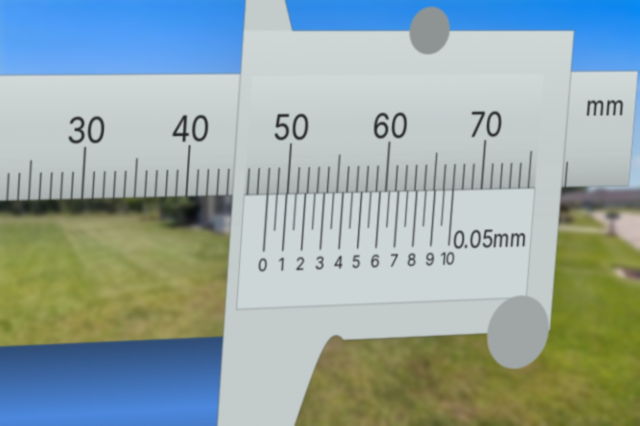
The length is 48.0 mm
